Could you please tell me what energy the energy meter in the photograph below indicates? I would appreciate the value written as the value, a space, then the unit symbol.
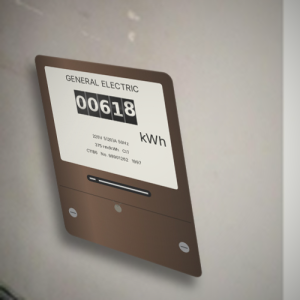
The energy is 618 kWh
